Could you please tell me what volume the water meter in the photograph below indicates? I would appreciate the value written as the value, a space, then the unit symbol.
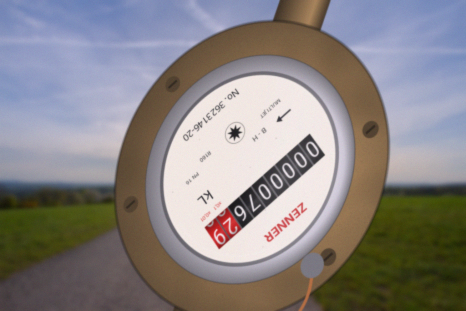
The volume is 76.29 kL
